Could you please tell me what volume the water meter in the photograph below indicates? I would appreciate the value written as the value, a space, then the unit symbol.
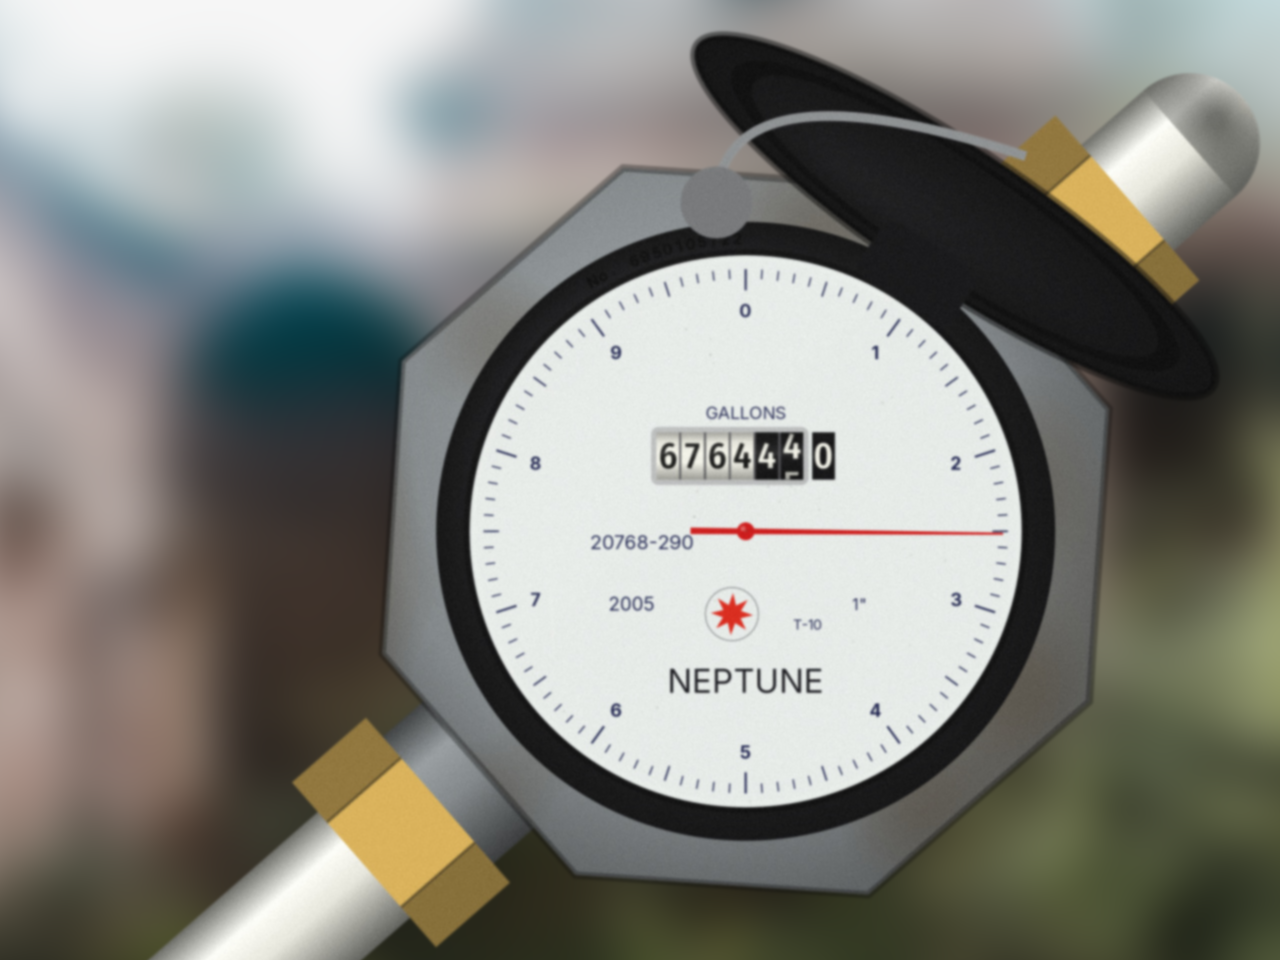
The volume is 6764442.5 gal
